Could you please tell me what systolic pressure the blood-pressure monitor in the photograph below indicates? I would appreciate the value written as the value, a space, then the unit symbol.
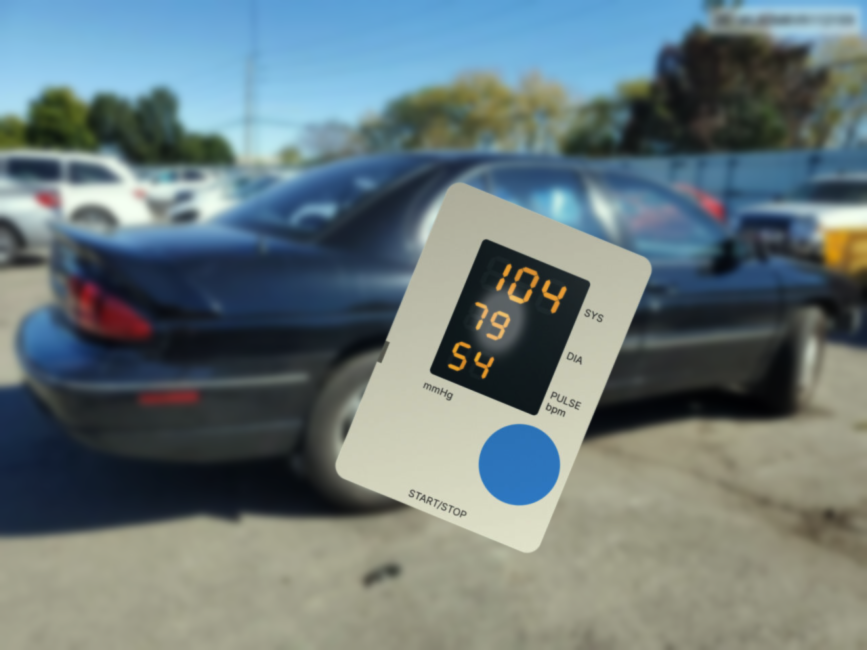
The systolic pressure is 104 mmHg
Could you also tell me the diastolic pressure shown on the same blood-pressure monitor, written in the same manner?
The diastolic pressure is 79 mmHg
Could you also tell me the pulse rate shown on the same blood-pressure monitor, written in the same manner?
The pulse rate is 54 bpm
